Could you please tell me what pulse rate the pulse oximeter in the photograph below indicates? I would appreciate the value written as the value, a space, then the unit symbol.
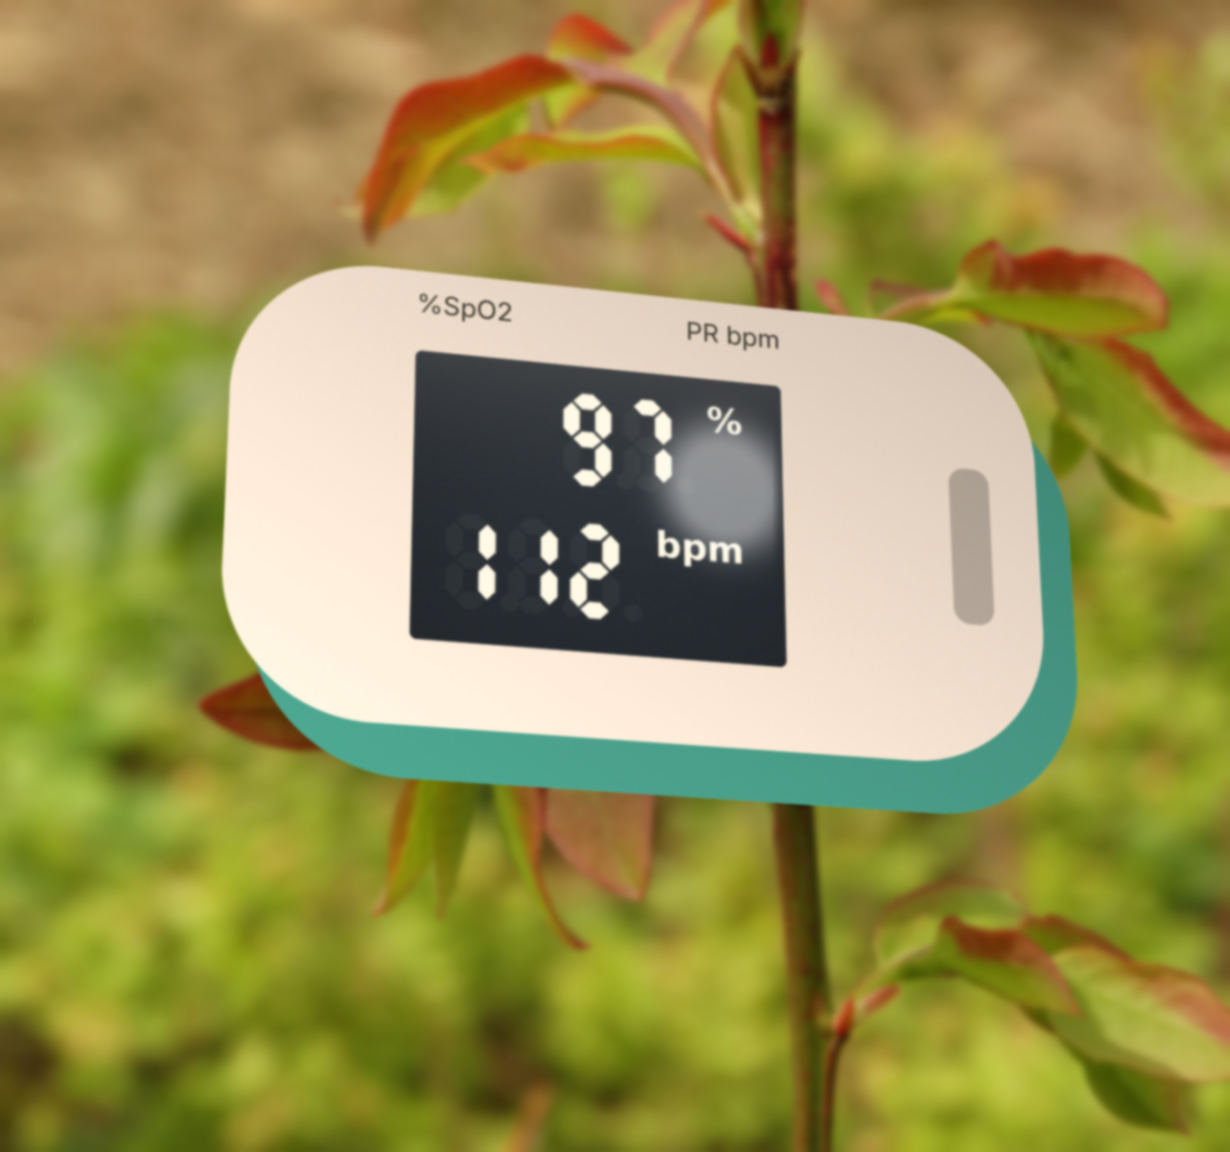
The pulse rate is 112 bpm
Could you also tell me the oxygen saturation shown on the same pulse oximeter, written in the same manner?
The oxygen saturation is 97 %
